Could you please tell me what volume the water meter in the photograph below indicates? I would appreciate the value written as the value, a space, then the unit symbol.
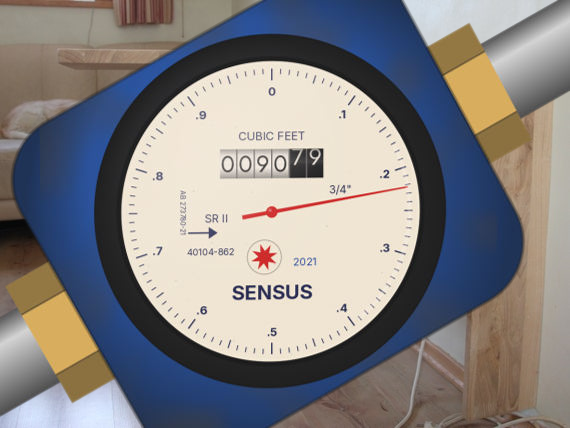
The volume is 9079.22 ft³
